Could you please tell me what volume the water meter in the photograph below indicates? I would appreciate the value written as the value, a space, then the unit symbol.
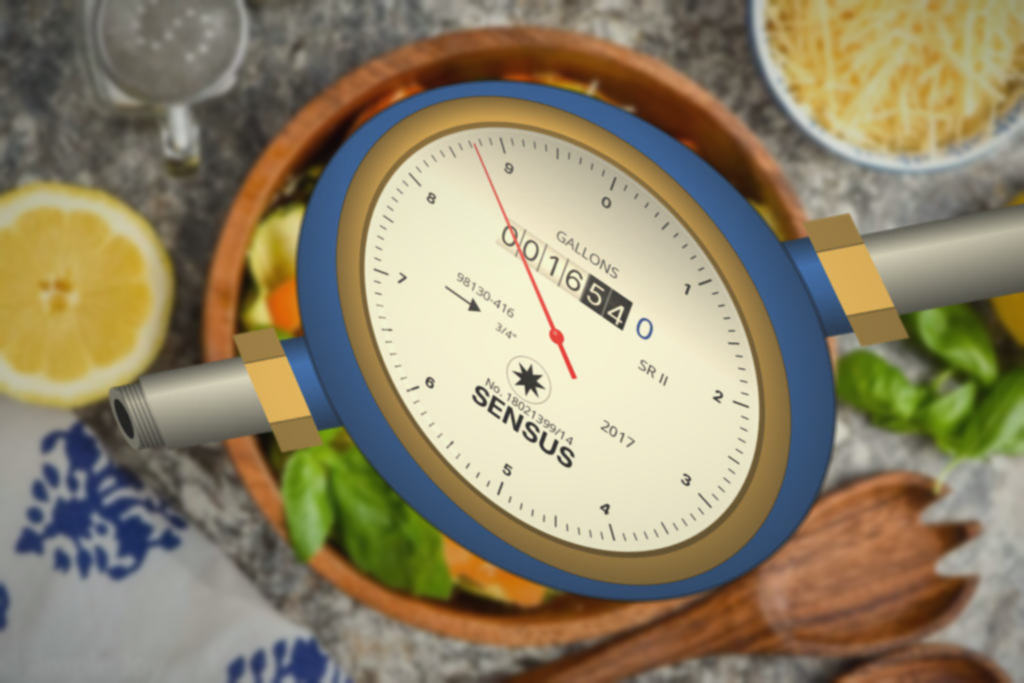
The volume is 16538.7 gal
